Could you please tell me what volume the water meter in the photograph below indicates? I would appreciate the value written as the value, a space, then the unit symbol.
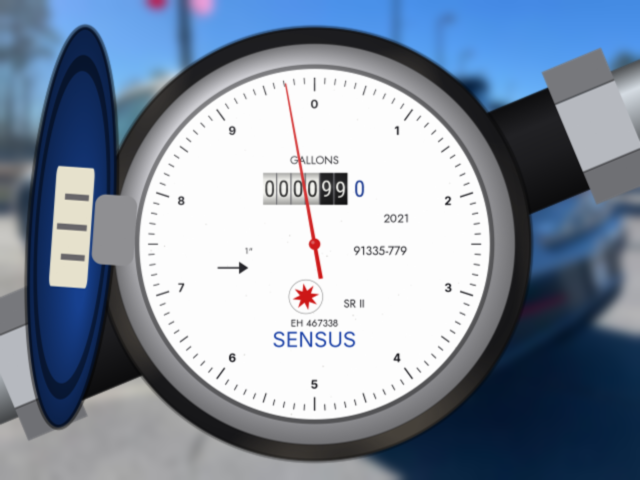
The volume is 989.7 gal
